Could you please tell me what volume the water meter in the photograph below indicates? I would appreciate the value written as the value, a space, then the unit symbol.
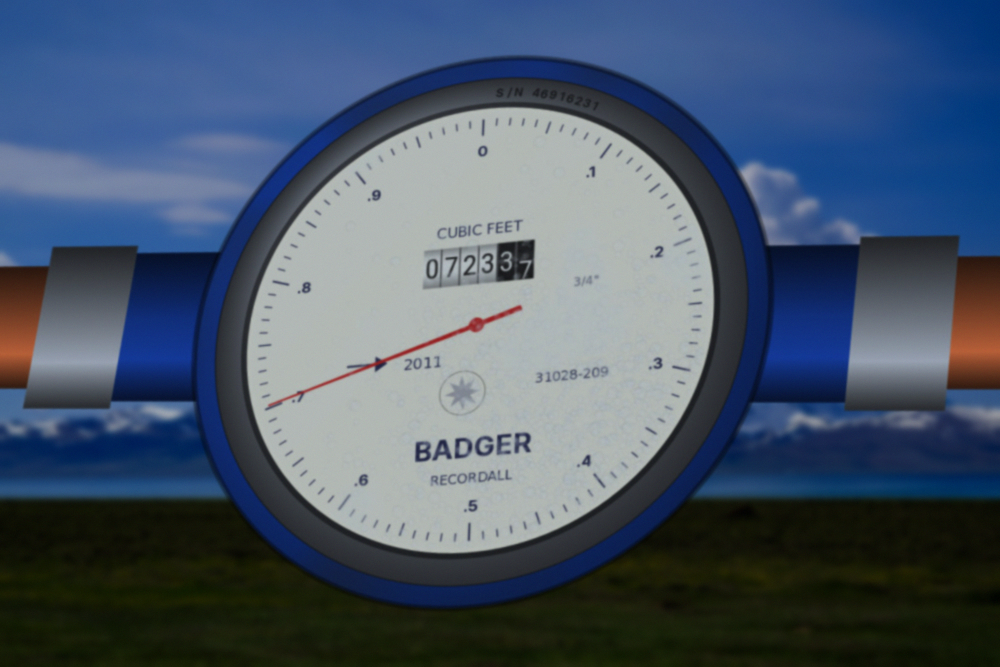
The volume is 72336.70 ft³
